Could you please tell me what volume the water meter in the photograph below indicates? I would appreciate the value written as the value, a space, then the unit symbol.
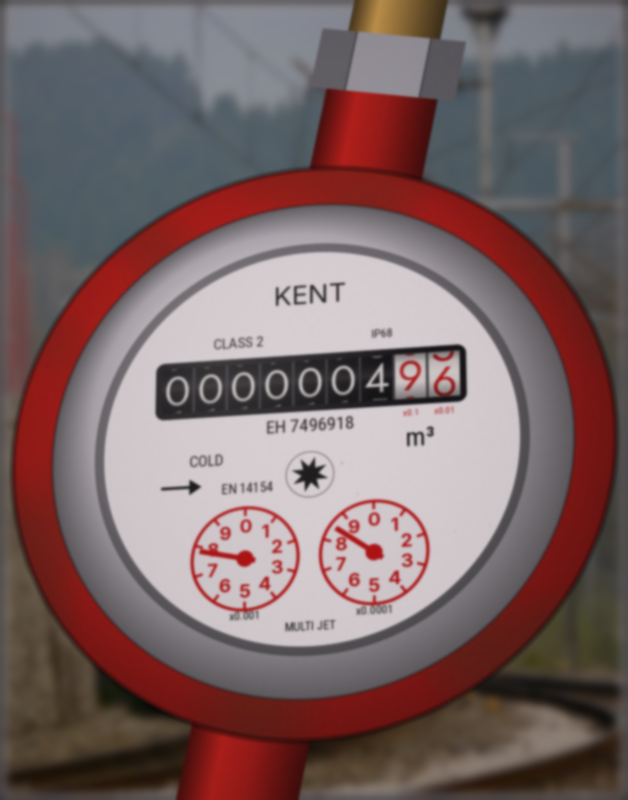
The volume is 4.9578 m³
